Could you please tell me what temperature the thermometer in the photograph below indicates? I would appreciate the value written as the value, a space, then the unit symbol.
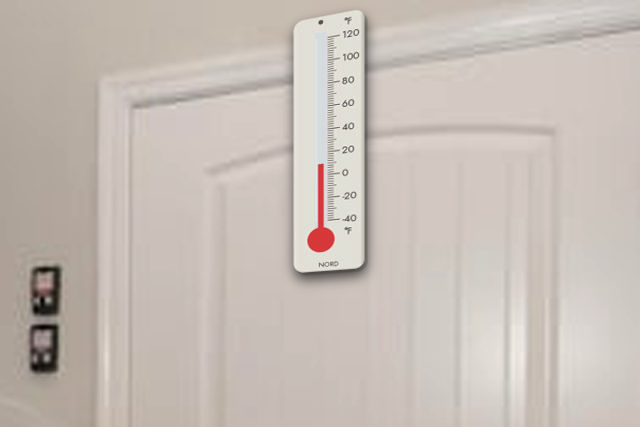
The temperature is 10 °F
